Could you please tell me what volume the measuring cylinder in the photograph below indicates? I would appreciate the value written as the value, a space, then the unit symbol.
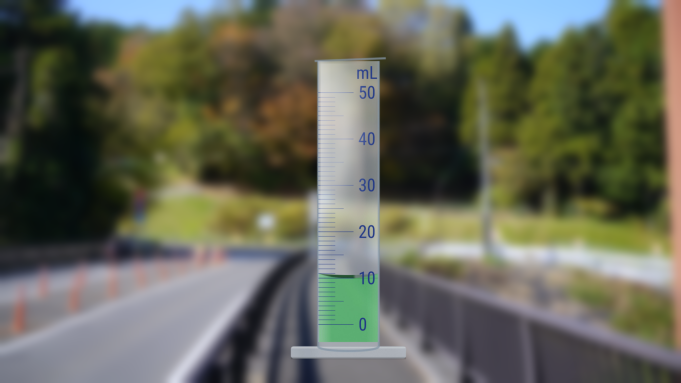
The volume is 10 mL
